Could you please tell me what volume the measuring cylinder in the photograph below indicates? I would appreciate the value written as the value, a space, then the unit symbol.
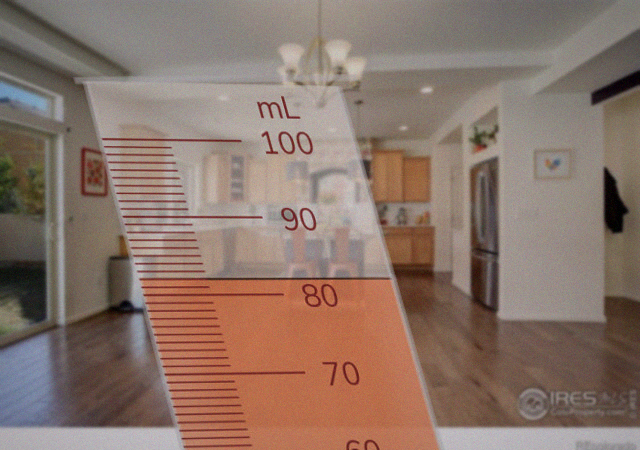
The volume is 82 mL
